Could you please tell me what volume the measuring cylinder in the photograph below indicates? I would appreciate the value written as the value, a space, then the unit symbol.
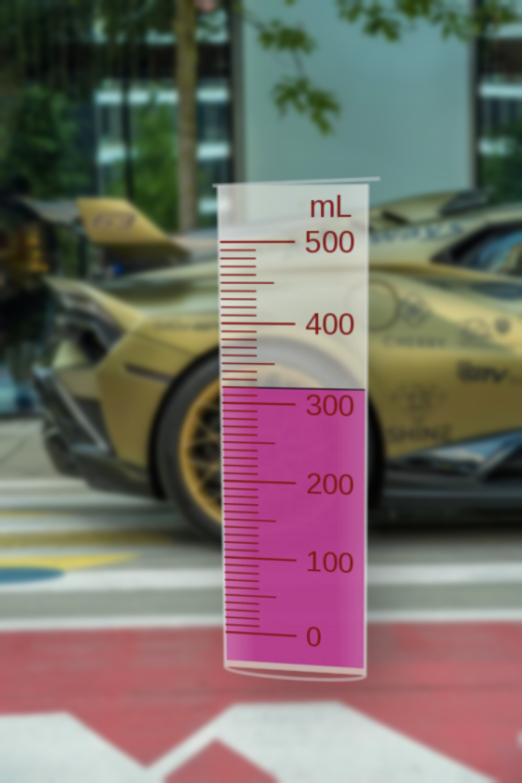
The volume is 320 mL
